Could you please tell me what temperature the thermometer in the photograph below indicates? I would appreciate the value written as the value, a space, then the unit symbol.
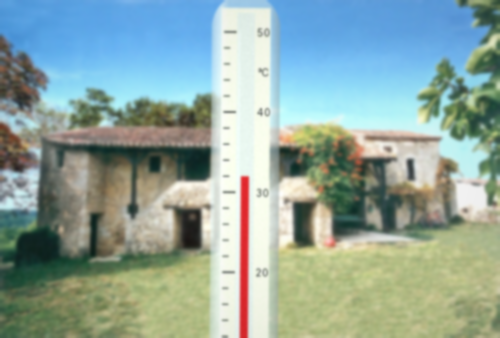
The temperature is 32 °C
